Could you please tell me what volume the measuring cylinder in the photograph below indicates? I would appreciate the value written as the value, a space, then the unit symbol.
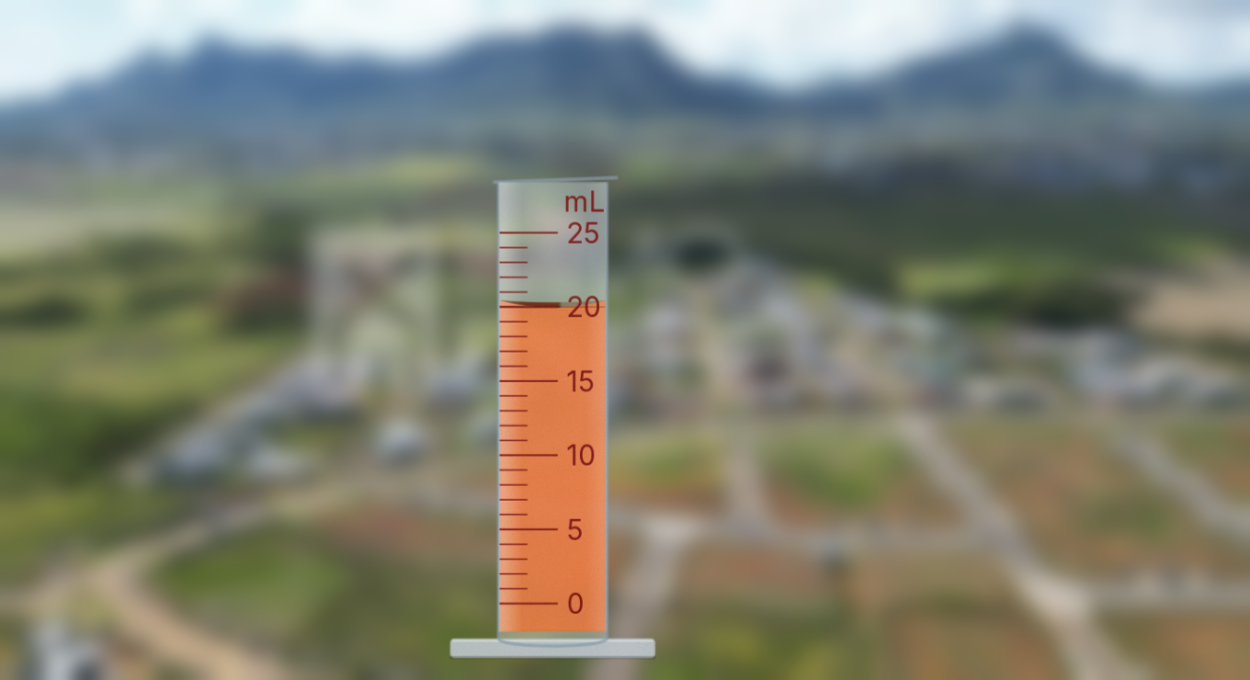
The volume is 20 mL
